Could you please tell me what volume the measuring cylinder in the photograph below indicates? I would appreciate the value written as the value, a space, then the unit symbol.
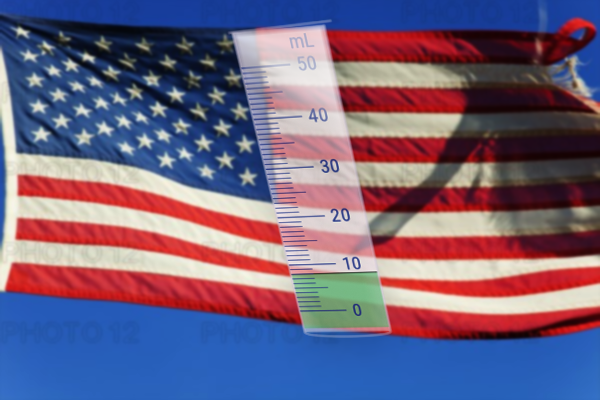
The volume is 8 mL
